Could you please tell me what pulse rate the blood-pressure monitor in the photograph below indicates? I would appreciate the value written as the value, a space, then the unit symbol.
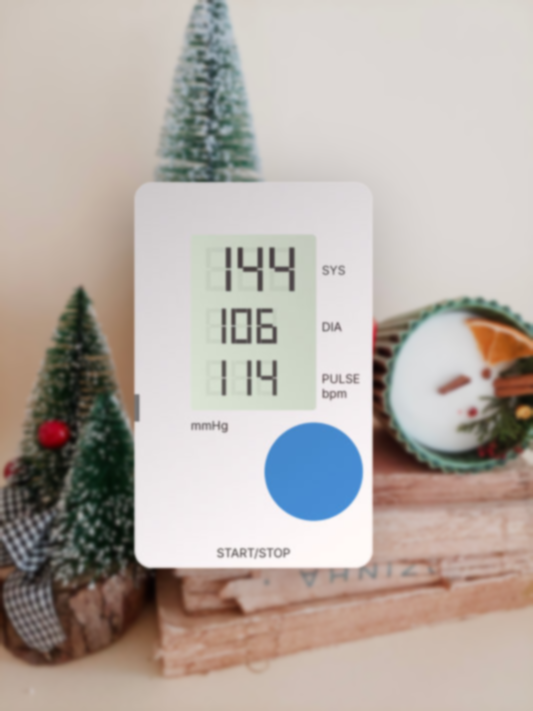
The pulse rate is 114 bpm
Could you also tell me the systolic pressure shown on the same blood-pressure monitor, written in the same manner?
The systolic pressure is 144 mmHg
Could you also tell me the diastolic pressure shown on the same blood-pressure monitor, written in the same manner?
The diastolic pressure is 106 mmHg
